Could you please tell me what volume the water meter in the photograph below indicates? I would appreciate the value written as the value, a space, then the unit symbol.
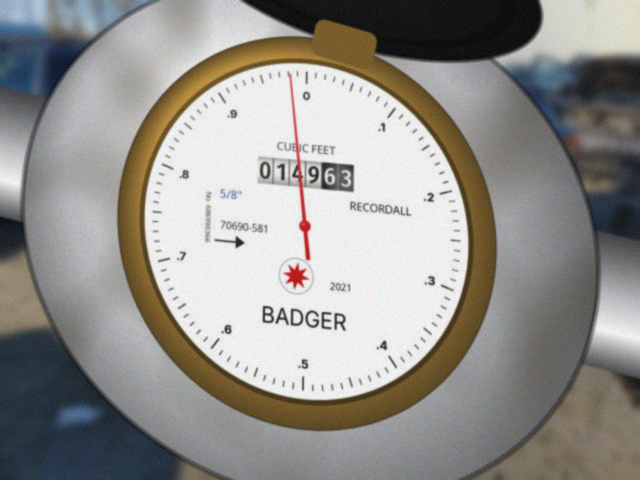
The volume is 14962.98 ft³
